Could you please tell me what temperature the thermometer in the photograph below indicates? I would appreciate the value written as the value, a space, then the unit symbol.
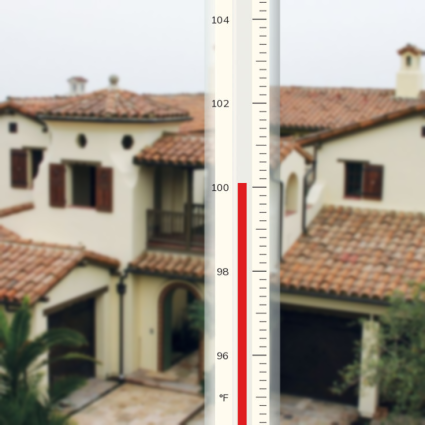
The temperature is 100.1 °F
